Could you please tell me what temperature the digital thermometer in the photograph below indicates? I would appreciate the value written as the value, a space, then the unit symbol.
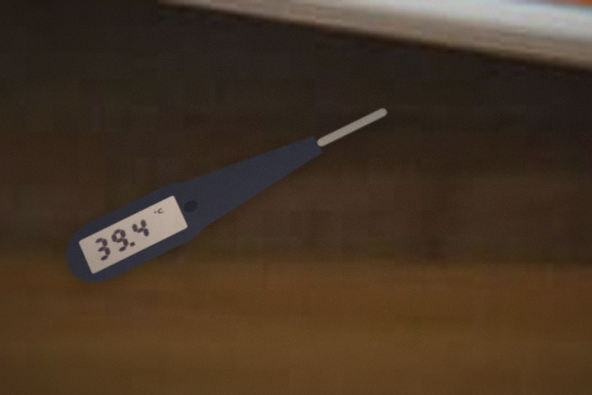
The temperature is 39.4 °C
